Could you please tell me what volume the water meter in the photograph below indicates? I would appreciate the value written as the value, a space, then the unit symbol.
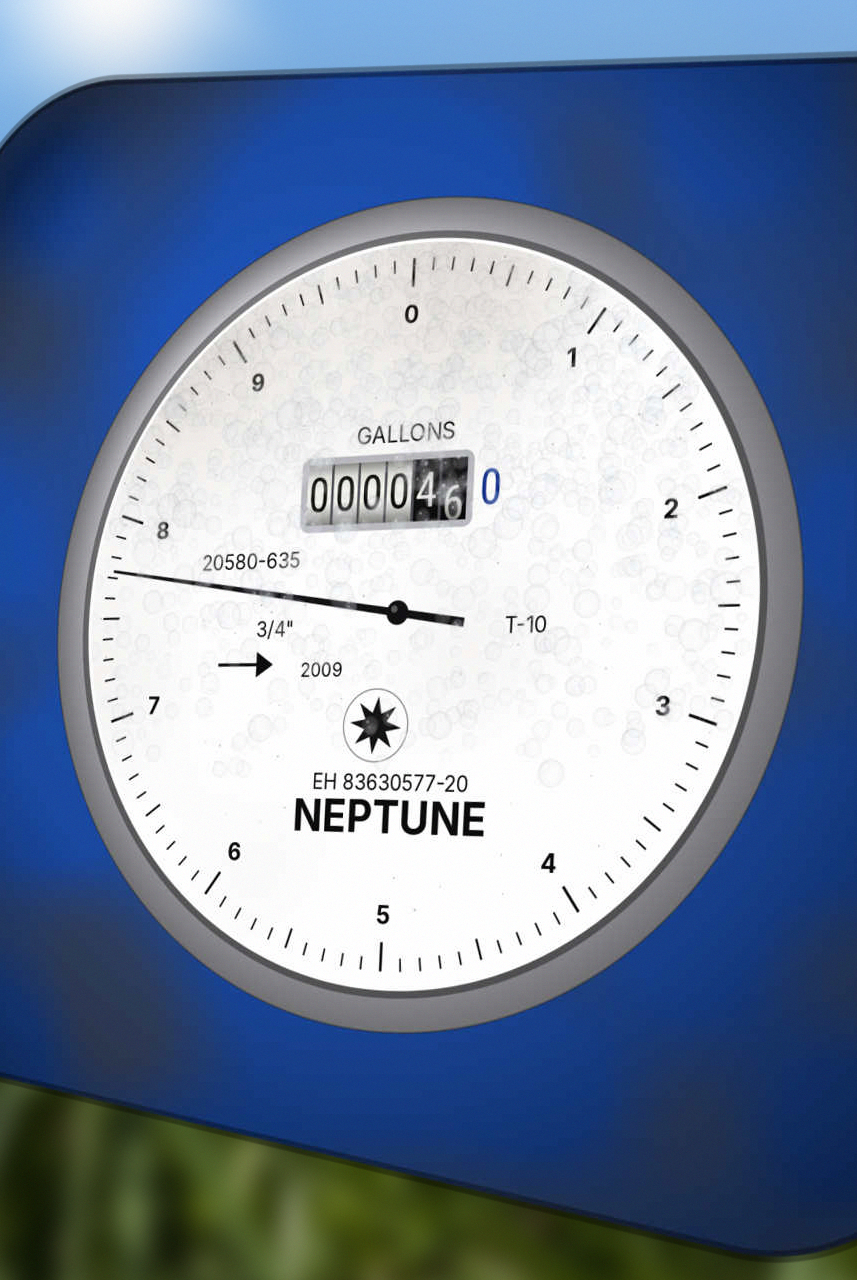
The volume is 457.7 gal
